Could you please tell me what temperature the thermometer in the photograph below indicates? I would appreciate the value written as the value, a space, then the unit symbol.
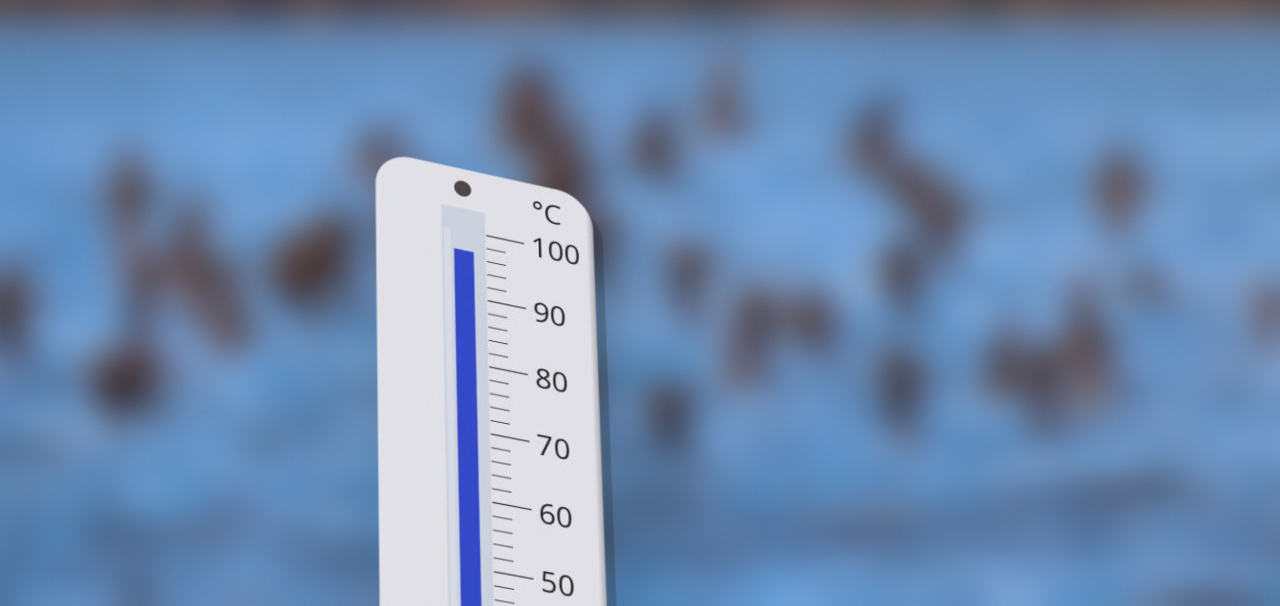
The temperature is 97 °C
